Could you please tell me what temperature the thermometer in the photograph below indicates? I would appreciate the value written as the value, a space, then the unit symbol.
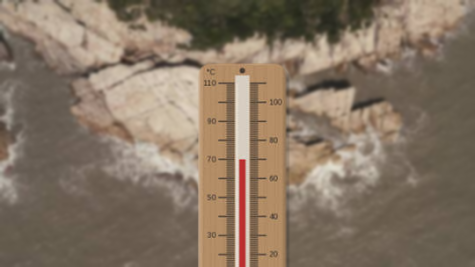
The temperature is 70 °C
